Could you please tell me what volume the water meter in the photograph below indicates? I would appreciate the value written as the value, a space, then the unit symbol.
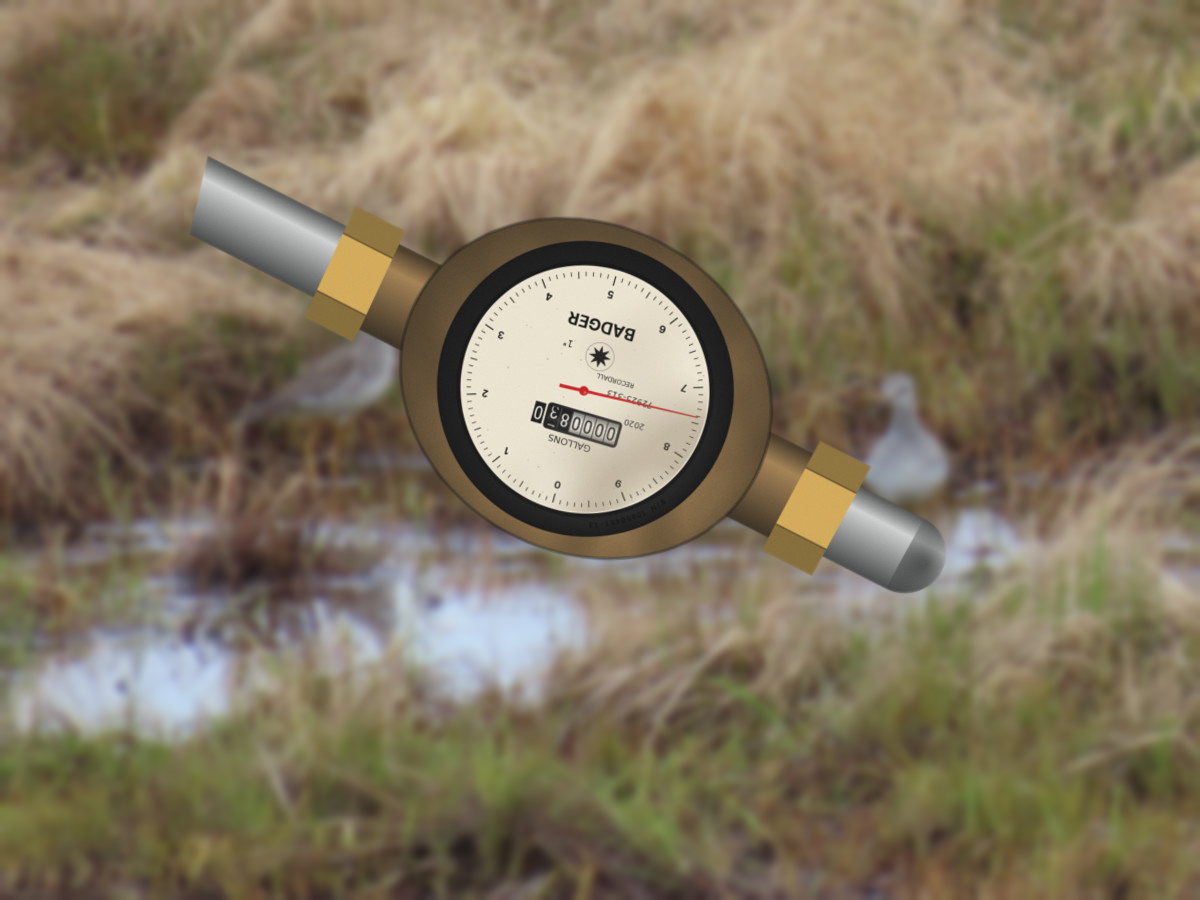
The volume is 827.4 gal
